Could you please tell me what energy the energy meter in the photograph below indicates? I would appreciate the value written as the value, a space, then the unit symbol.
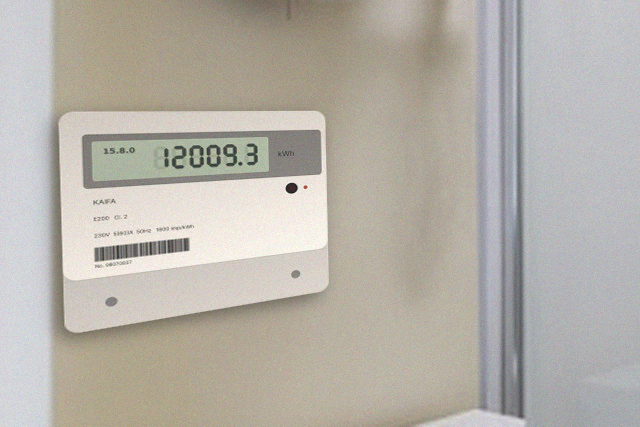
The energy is 12009.3 kWh
